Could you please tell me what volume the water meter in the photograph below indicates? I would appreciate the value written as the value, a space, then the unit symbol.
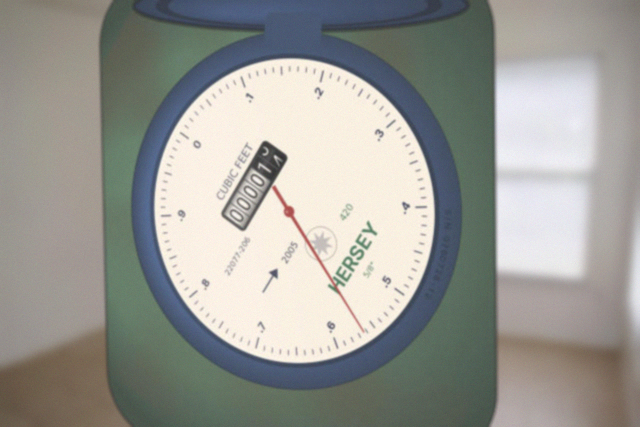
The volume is 13.56 ft³
